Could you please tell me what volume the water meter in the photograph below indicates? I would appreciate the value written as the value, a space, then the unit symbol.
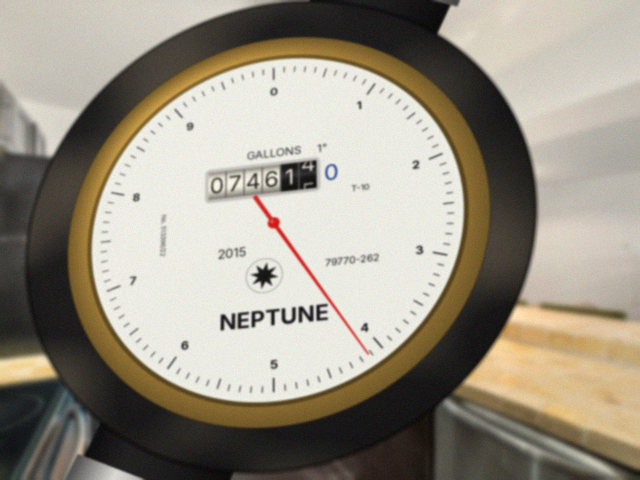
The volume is 746144.1 gal
